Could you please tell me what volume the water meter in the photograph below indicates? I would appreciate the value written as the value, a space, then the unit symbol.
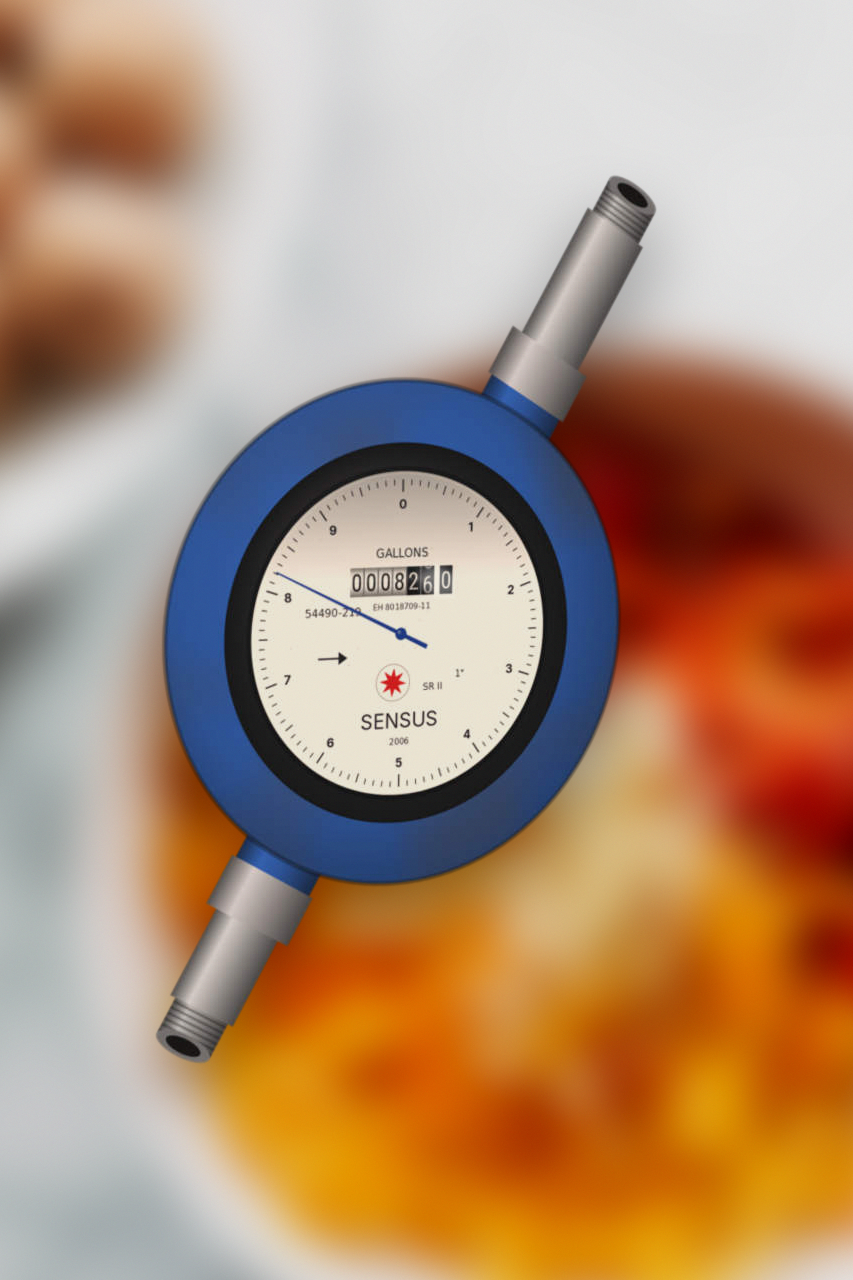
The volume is 8258.2 gal
